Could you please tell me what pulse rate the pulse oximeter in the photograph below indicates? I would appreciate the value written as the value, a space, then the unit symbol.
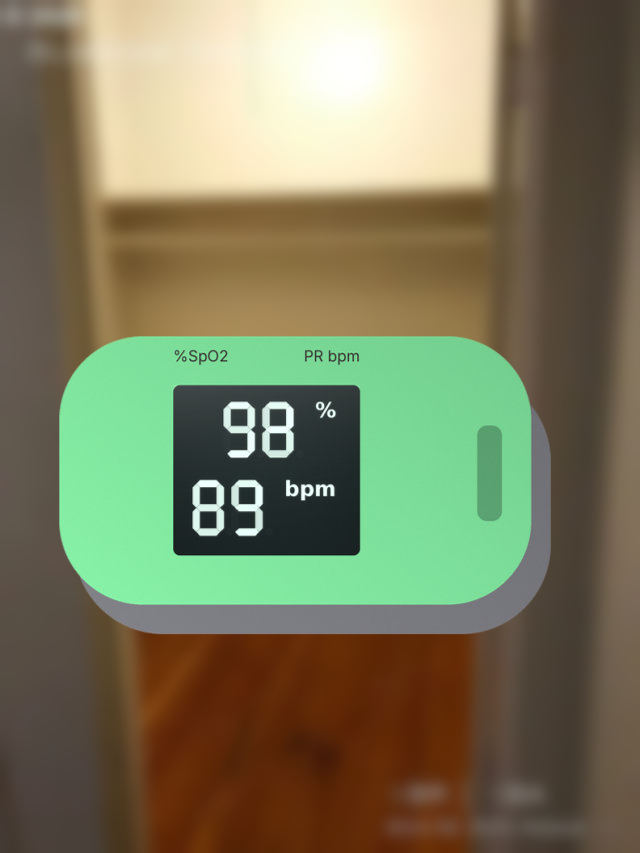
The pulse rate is 89 bpm
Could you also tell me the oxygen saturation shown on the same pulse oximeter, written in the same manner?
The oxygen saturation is 98 %
